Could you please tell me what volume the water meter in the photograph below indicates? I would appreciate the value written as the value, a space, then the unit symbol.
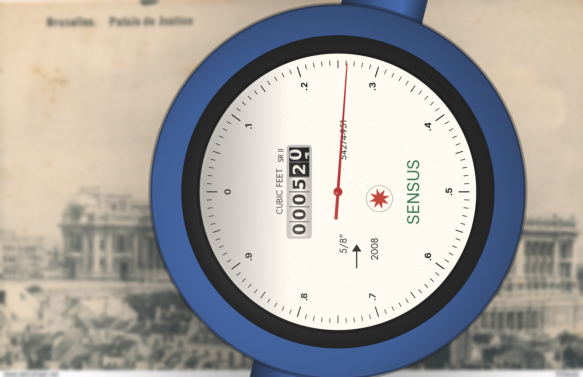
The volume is 520.26 ft³
